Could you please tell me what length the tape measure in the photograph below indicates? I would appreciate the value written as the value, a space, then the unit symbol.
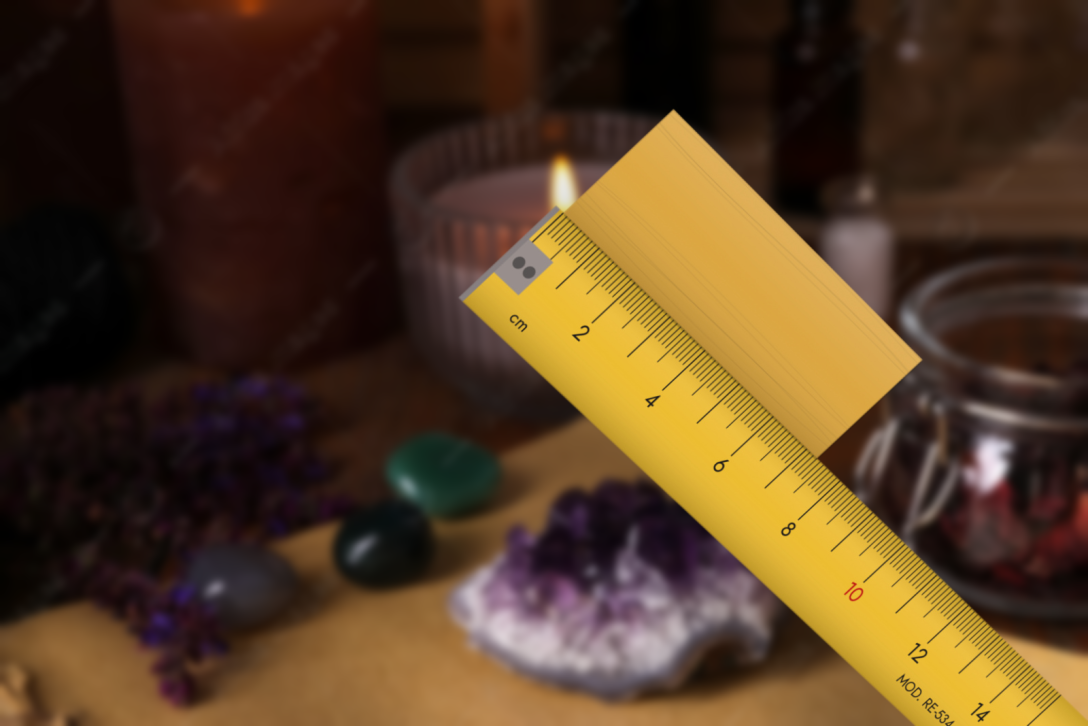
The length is 7.3 cm
